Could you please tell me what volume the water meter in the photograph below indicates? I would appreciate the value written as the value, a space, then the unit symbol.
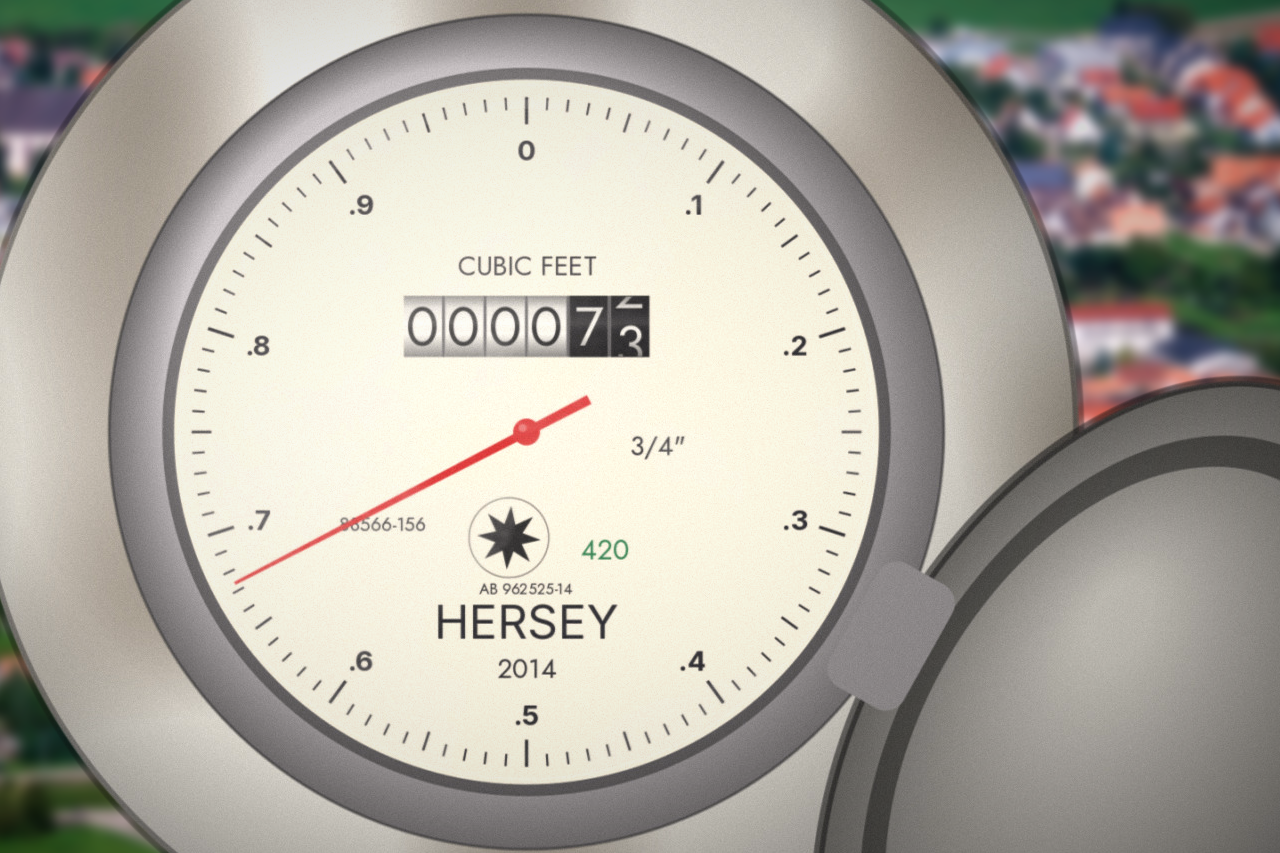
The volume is 72.67 ft³
